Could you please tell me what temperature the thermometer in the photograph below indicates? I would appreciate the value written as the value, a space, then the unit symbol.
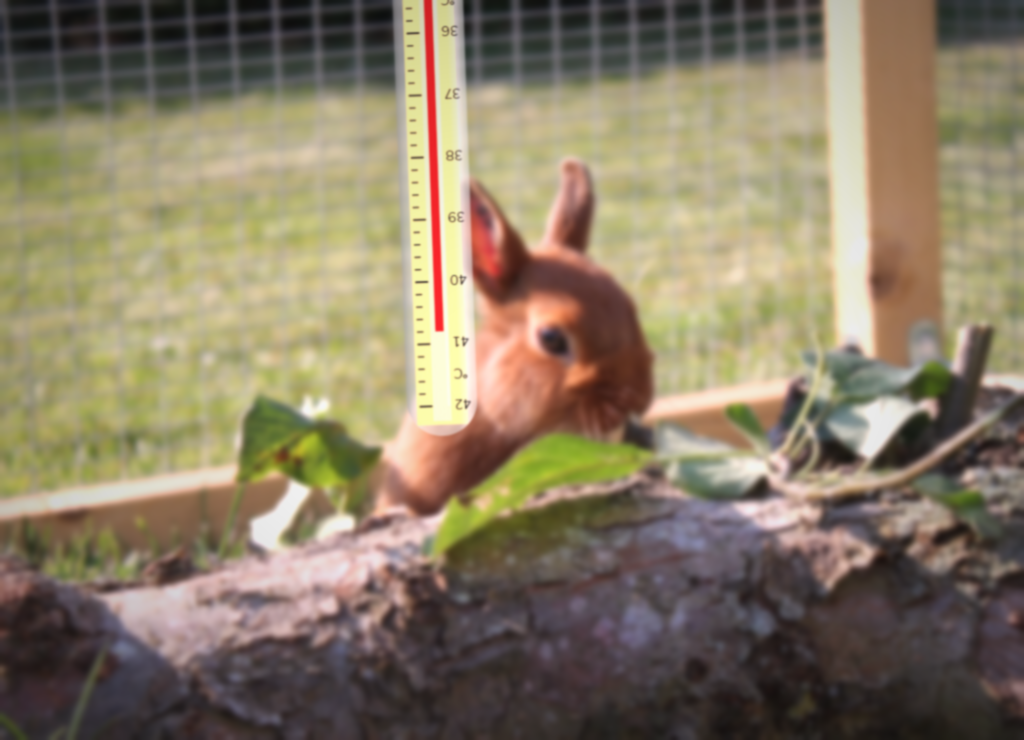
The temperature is 40.8 °C
